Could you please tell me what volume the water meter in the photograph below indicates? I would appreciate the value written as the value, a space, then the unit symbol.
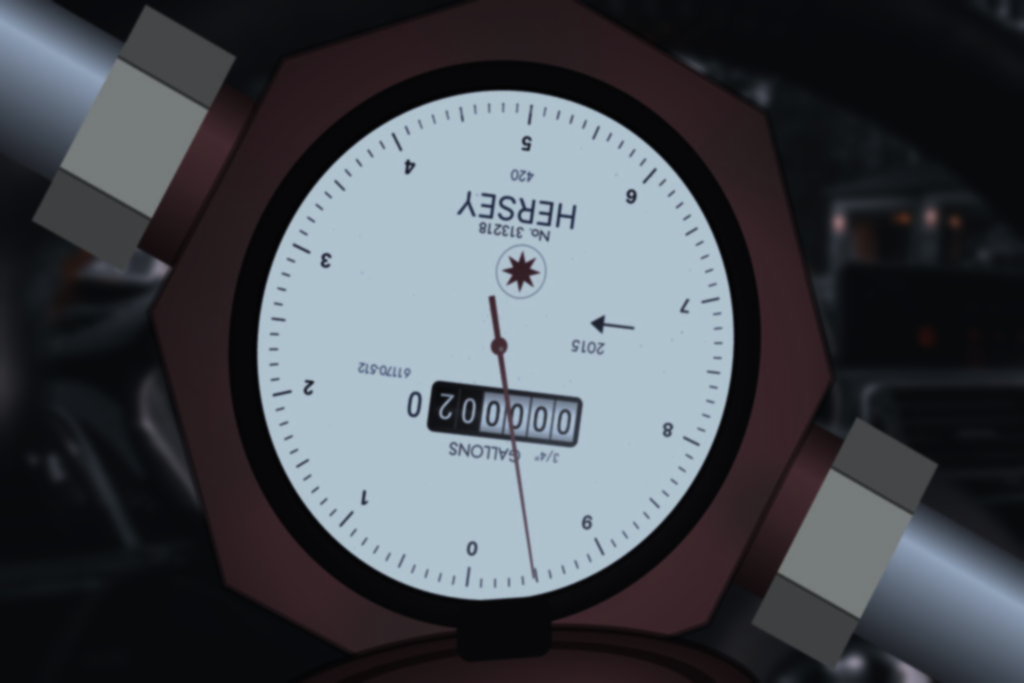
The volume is 19.5 gal
